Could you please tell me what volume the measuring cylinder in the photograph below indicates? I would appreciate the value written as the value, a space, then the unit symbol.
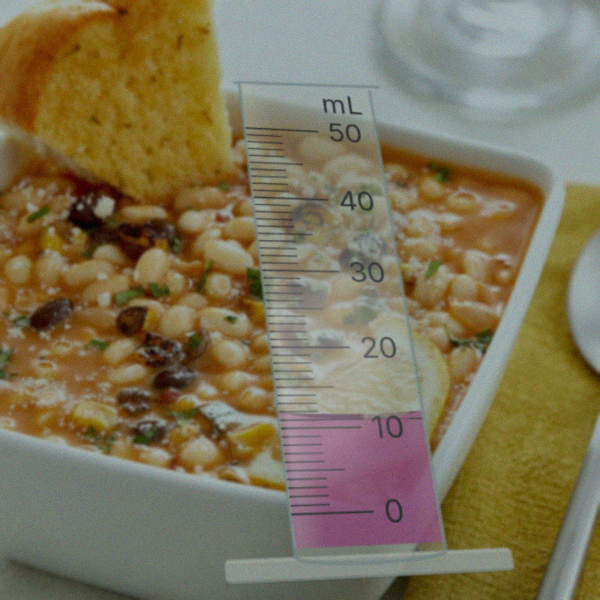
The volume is 11 mL
